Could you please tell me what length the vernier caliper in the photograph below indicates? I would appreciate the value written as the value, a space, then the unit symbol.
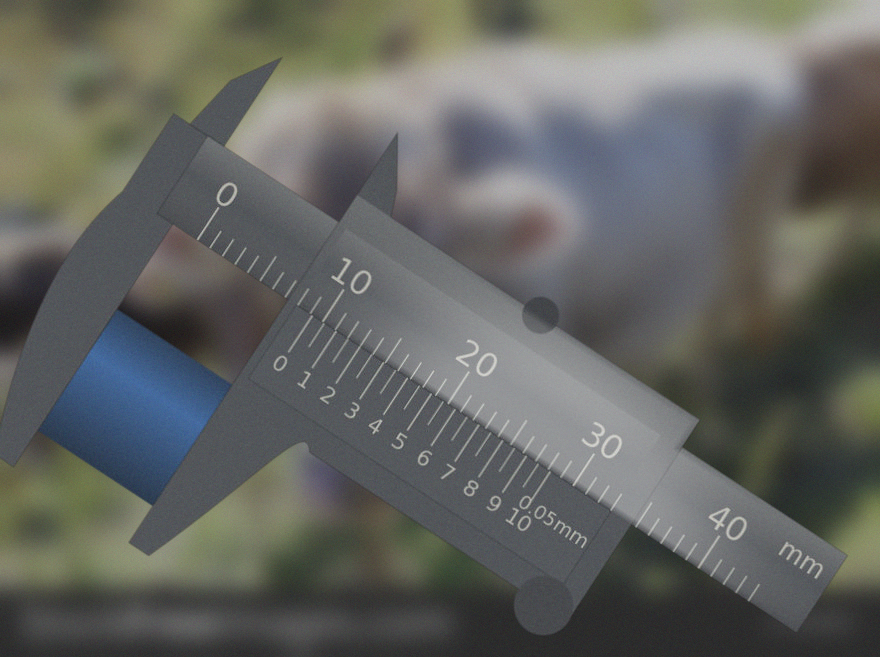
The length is 9.2 mm
